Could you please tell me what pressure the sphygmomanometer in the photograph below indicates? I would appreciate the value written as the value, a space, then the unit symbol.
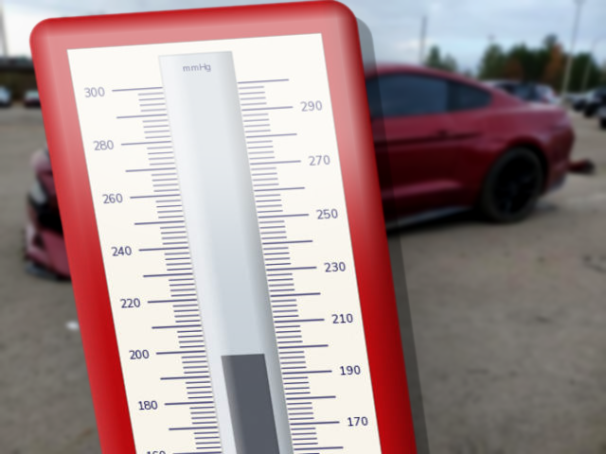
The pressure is 198 mmHg
